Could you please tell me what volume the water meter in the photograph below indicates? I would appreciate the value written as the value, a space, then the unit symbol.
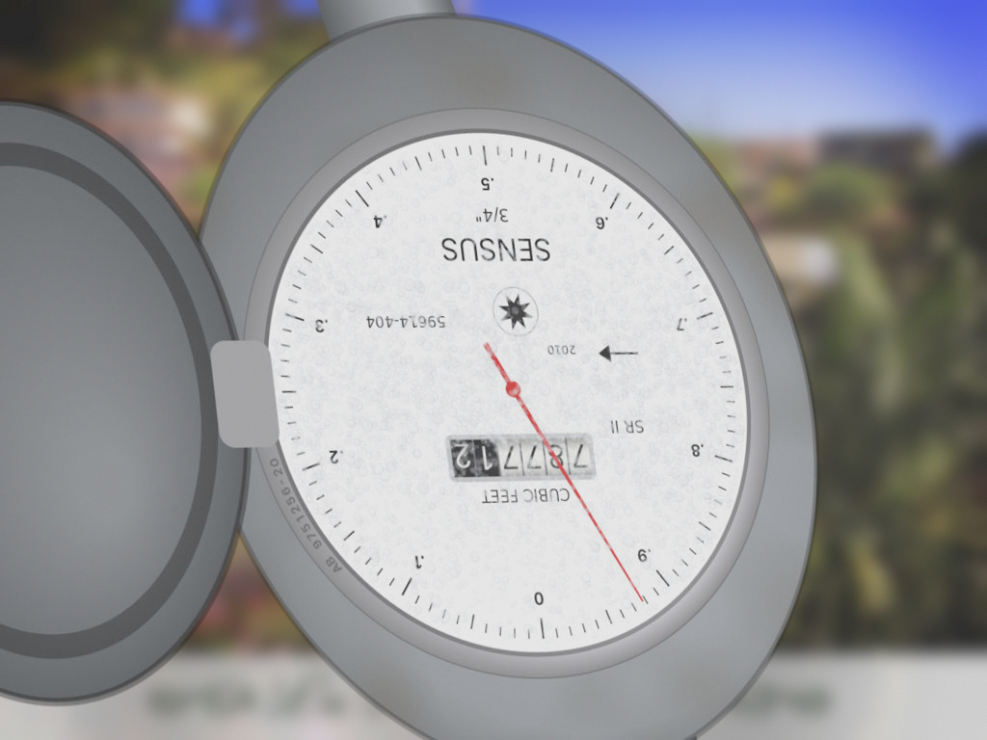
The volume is 787711.92 ft³
